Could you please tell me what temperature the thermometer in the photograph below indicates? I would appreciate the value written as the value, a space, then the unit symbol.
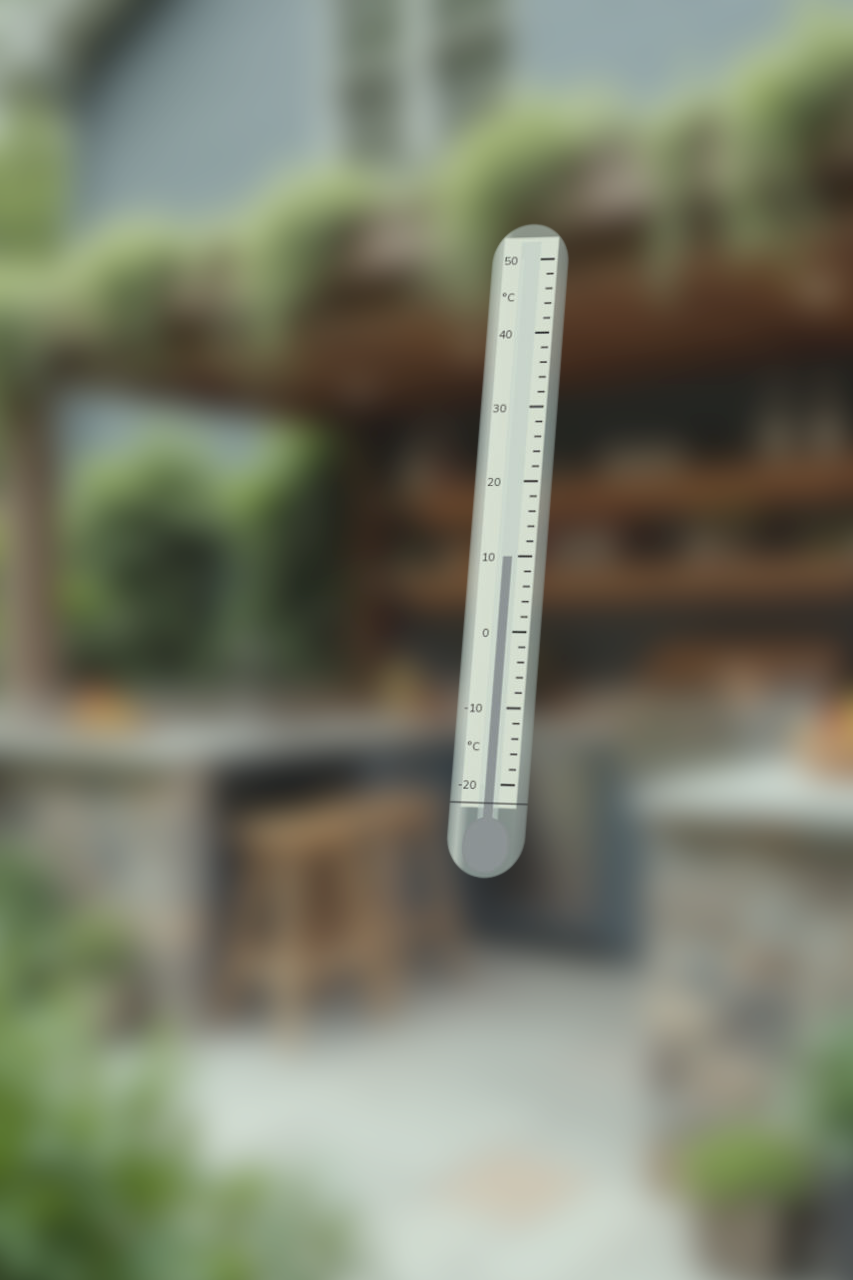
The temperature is 10 °C
